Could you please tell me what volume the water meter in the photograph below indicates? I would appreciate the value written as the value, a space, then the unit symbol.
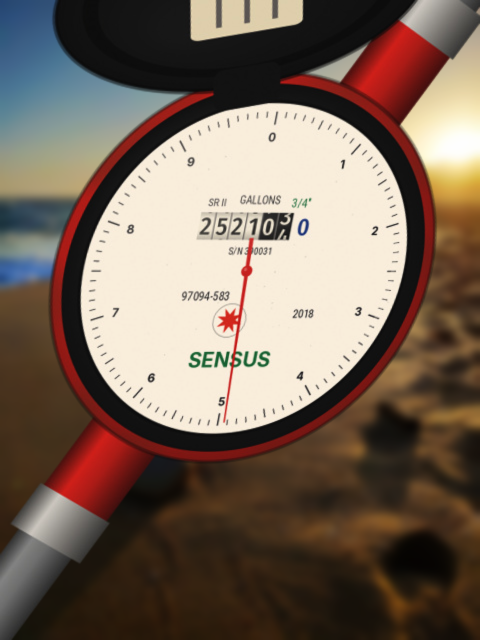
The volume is 2521034.9 gal
